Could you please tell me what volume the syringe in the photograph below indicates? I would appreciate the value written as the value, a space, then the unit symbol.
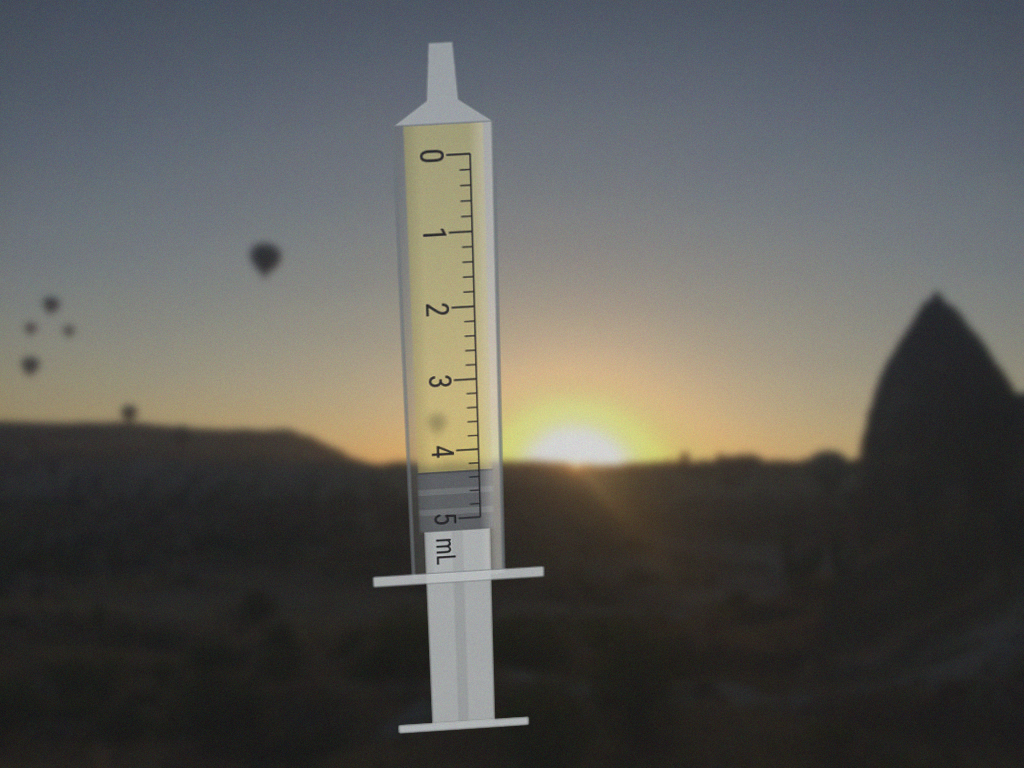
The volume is 4.3 mL
